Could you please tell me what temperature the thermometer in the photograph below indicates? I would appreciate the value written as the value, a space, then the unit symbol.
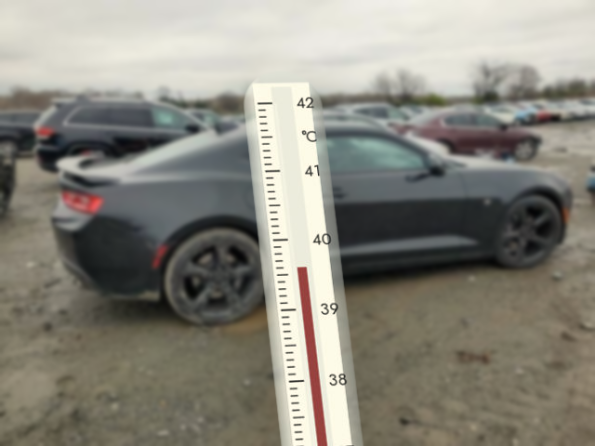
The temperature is 39.6 °C
